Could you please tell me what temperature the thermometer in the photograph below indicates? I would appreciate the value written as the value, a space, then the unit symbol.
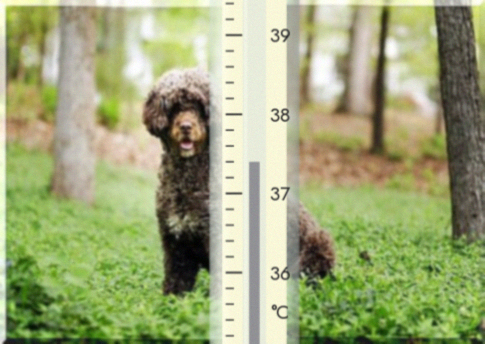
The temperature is 37.4 °C
